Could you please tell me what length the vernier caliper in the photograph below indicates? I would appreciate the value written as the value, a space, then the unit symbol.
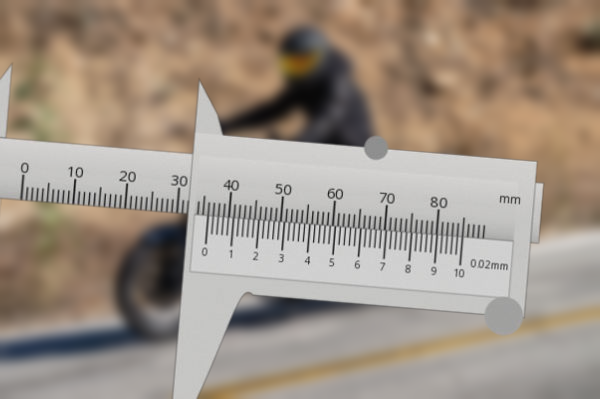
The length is 36.0 mm
